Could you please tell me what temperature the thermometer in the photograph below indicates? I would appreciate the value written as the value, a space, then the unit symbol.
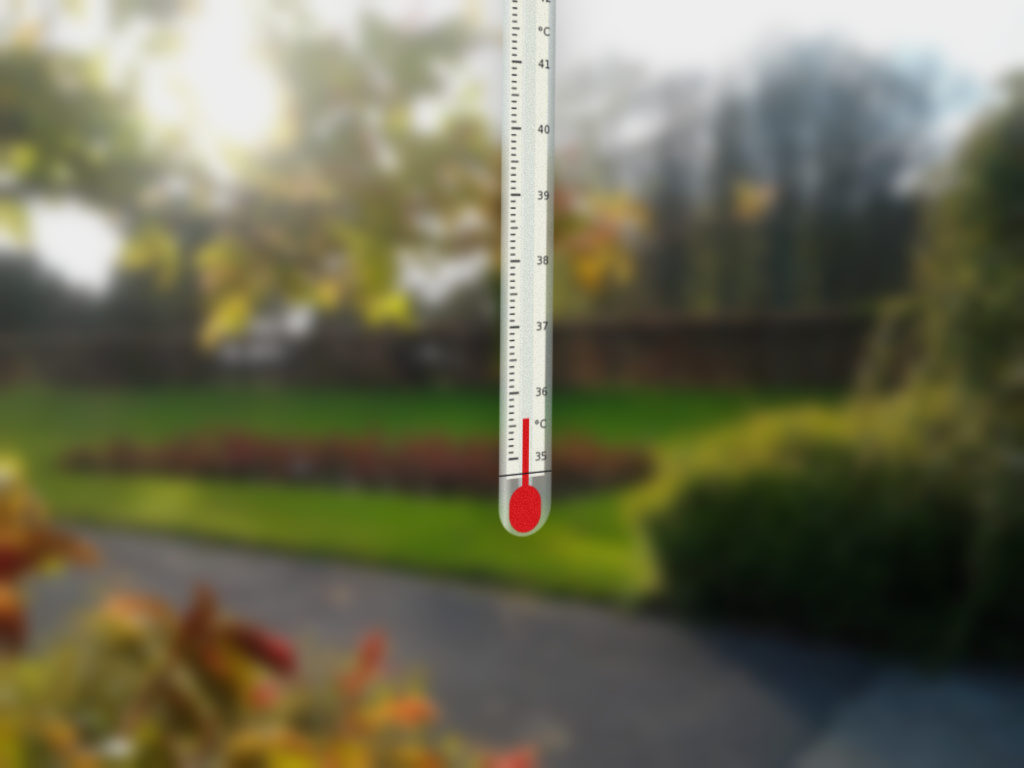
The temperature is 35.6 °C
